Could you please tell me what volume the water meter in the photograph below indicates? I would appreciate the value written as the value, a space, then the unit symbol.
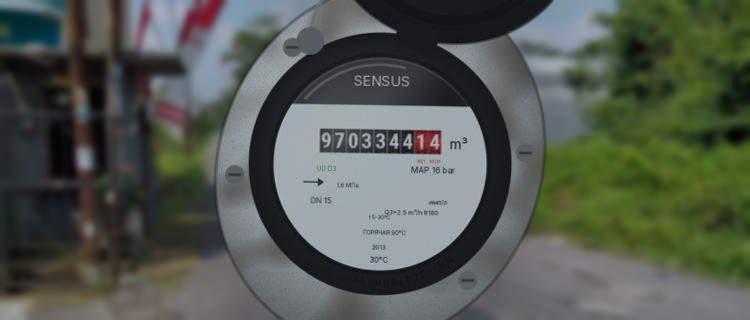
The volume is 9703344.14 m³
